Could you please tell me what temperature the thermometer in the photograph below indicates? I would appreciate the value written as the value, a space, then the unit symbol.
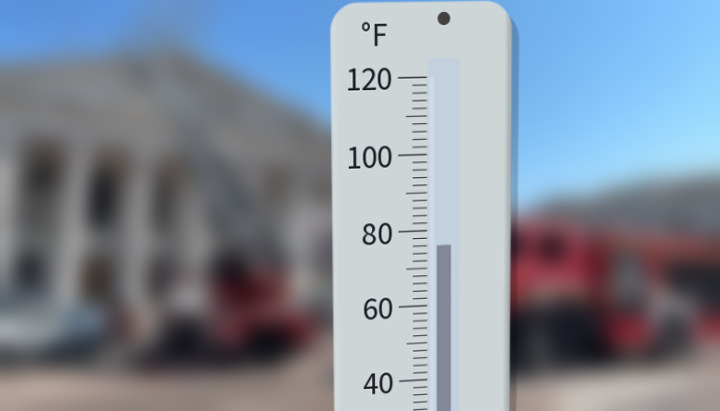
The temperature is 76 °F
